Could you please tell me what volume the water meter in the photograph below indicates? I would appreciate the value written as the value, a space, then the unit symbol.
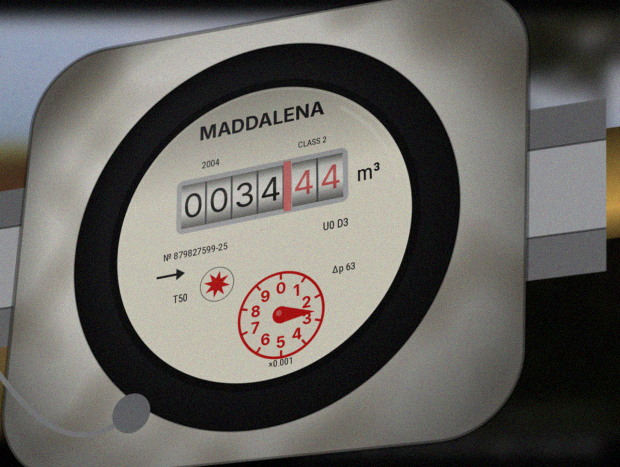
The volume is 34.442 m³
